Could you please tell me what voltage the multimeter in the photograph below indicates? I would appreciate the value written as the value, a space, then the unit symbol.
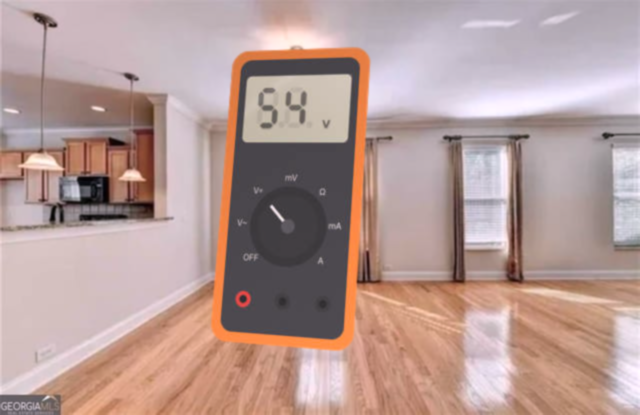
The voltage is 54 V
